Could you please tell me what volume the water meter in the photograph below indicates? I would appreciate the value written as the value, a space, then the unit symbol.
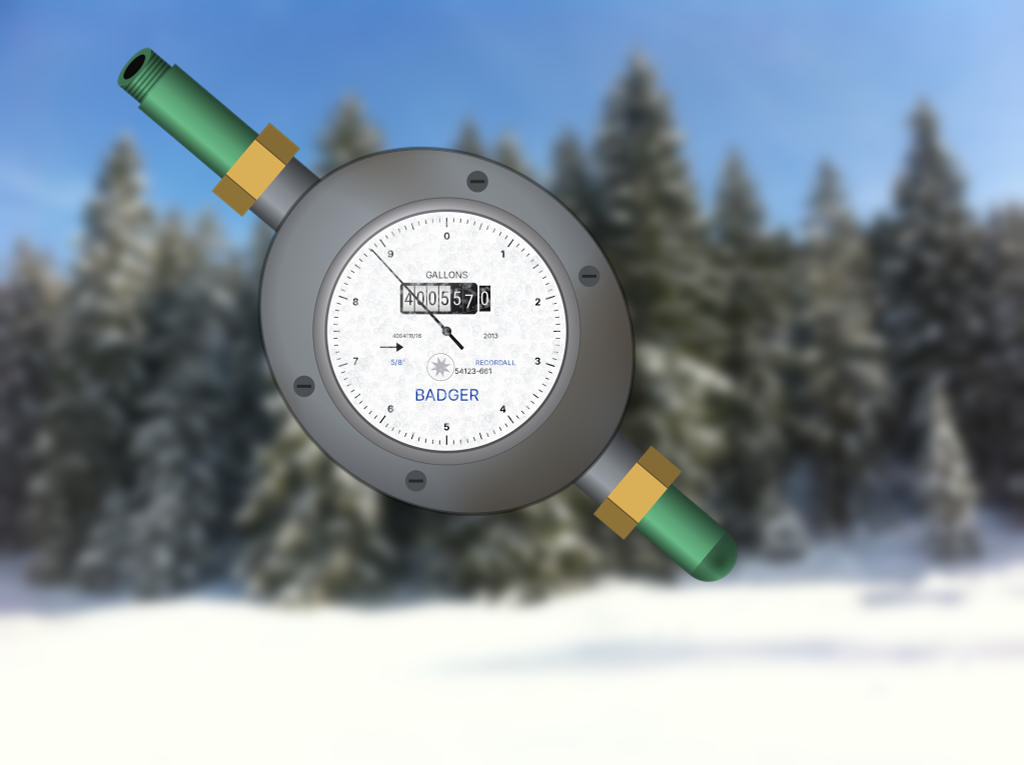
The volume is 4005568.8 gal
